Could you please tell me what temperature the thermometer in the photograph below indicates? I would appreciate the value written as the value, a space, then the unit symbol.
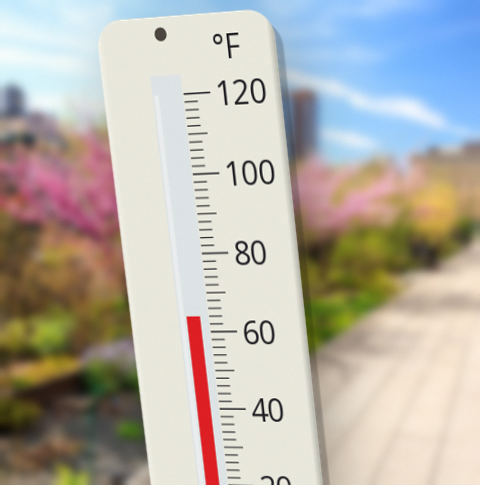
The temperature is 64 °F
